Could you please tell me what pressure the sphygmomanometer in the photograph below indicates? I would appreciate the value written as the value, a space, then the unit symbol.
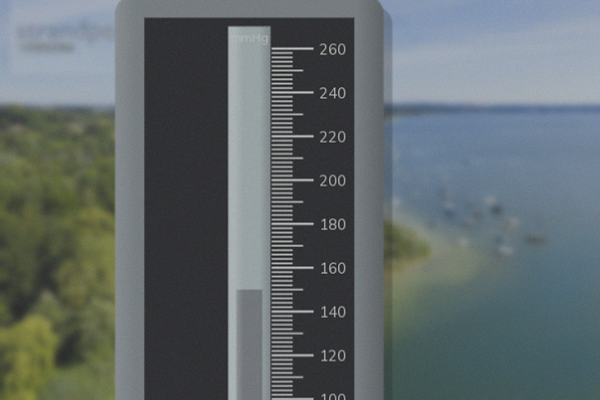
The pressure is 150 mmHg
